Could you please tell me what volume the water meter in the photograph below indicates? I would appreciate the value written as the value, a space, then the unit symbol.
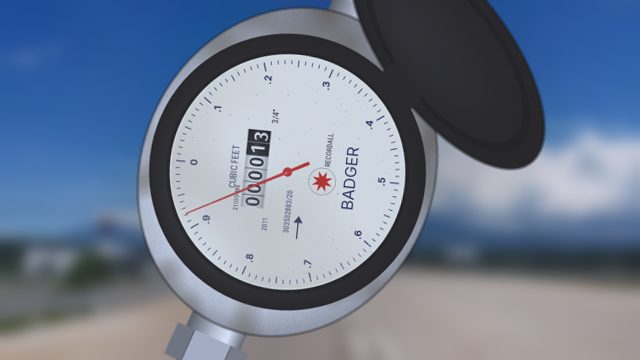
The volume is 12.92 ft³
